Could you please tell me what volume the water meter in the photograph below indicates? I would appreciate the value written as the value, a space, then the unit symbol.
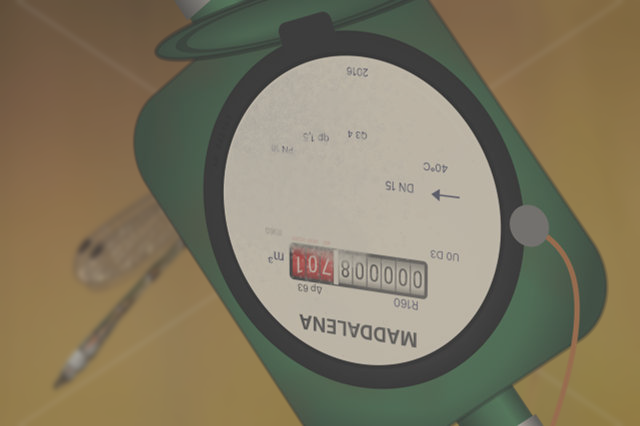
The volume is 8.701 m³
